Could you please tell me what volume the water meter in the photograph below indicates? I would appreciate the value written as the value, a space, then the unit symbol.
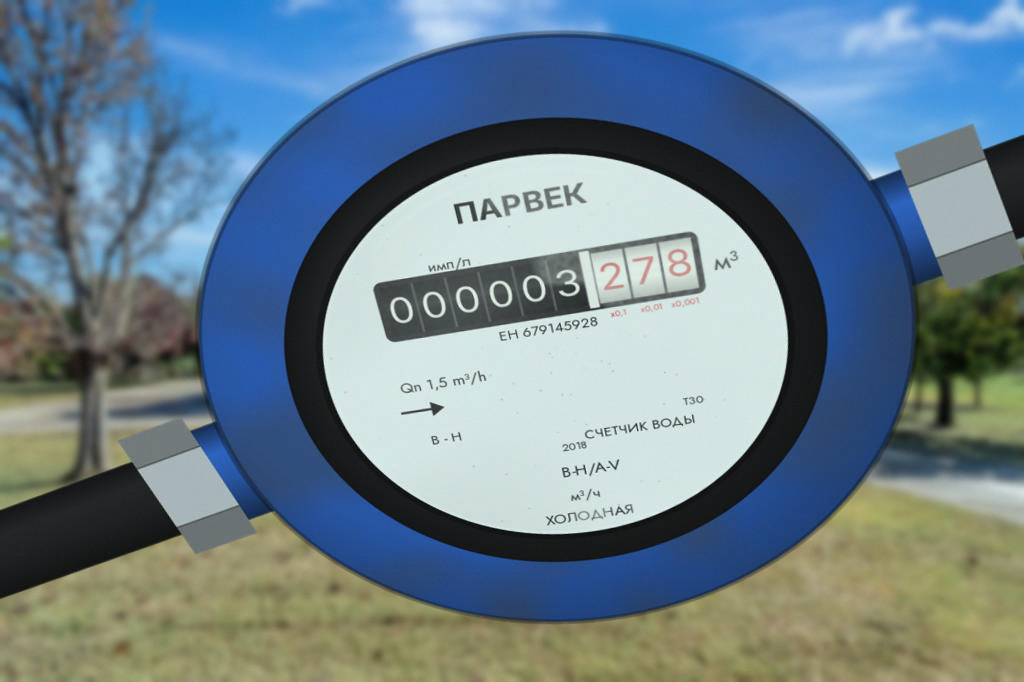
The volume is 3.278 m³
